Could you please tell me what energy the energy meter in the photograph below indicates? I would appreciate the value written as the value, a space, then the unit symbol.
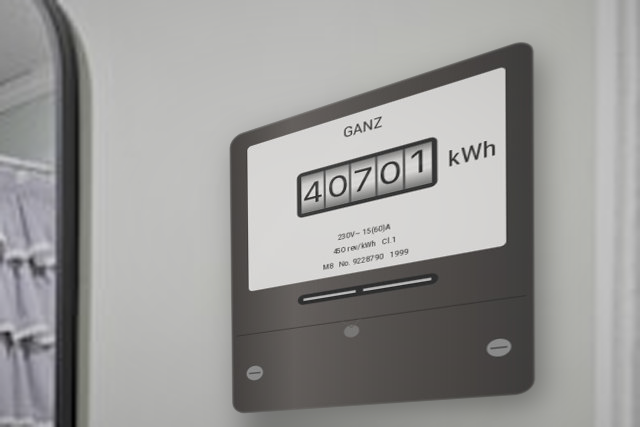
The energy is 40701 kWh
